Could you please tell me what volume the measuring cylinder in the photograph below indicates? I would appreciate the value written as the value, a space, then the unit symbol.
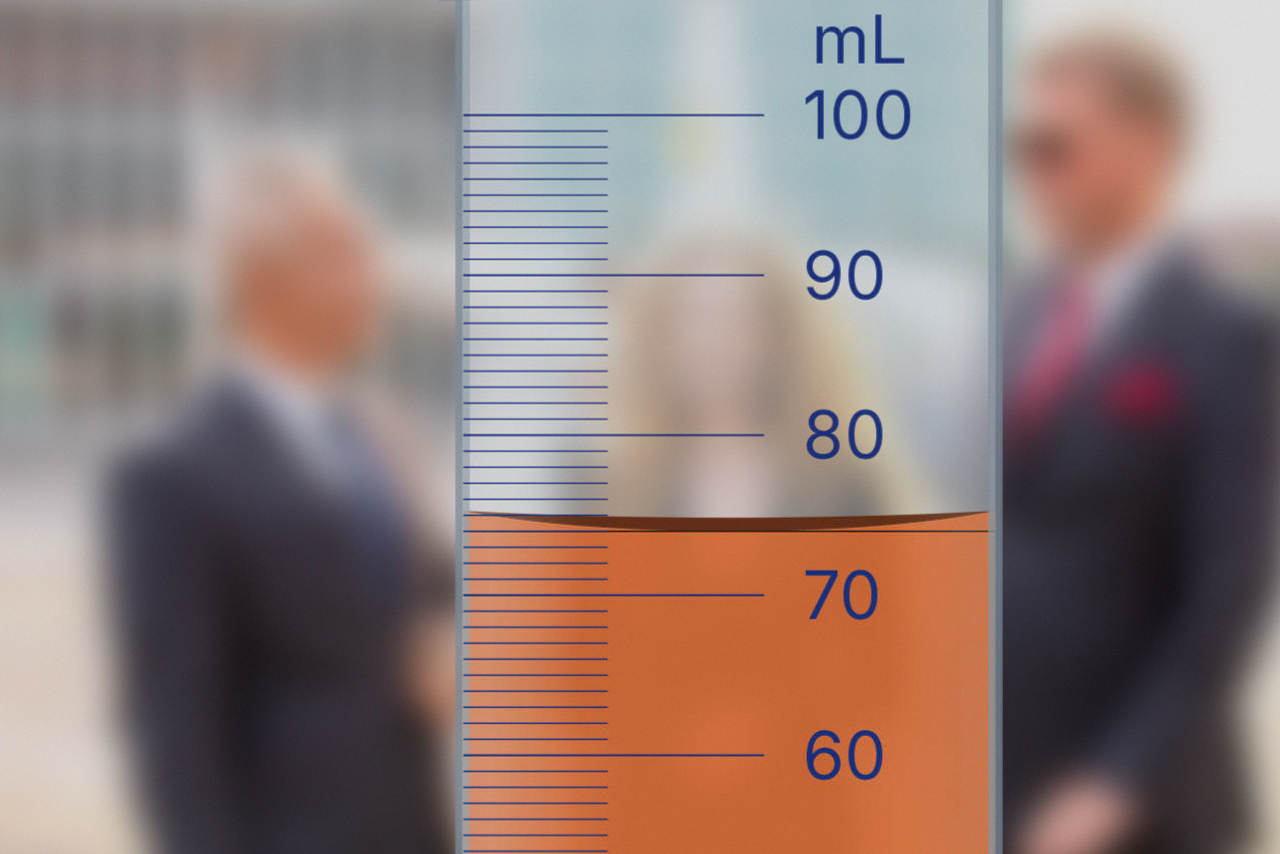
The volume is 74 mL
